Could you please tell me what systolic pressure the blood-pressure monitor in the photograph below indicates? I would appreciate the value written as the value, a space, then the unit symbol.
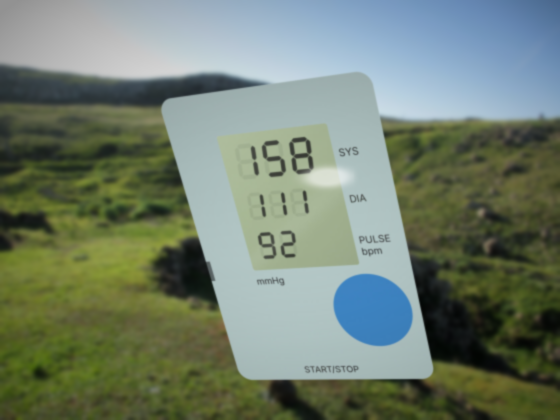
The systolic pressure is 158 mmHg
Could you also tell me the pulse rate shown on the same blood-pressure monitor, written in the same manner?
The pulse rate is 92 bpm
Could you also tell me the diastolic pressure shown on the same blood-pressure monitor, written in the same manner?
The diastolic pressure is 111 mmHg
